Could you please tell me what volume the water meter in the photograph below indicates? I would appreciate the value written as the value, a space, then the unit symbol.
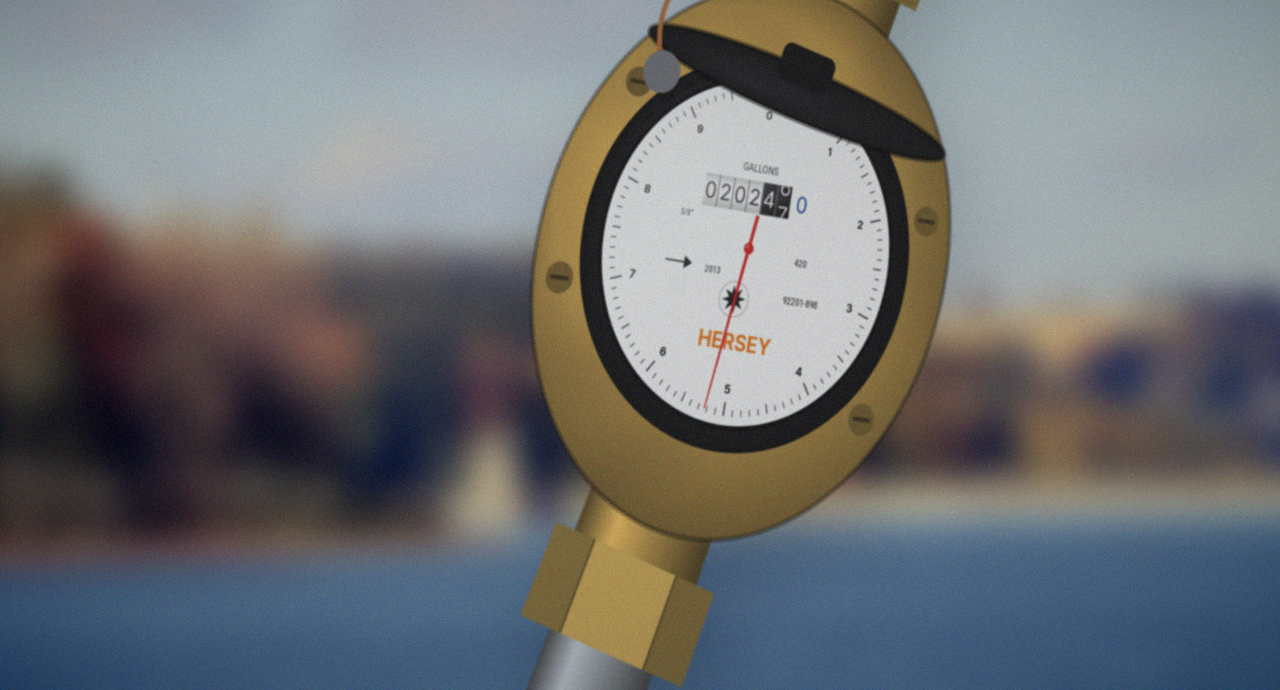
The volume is 202465.2 gal
